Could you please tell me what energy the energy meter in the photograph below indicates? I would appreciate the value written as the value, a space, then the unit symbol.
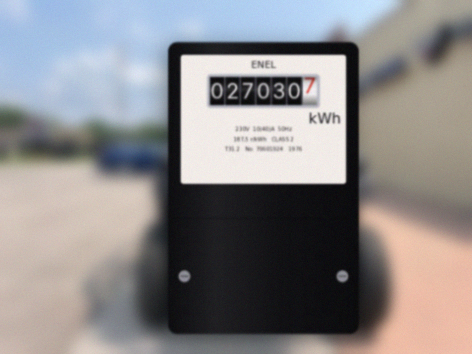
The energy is 27030.7 kWh
